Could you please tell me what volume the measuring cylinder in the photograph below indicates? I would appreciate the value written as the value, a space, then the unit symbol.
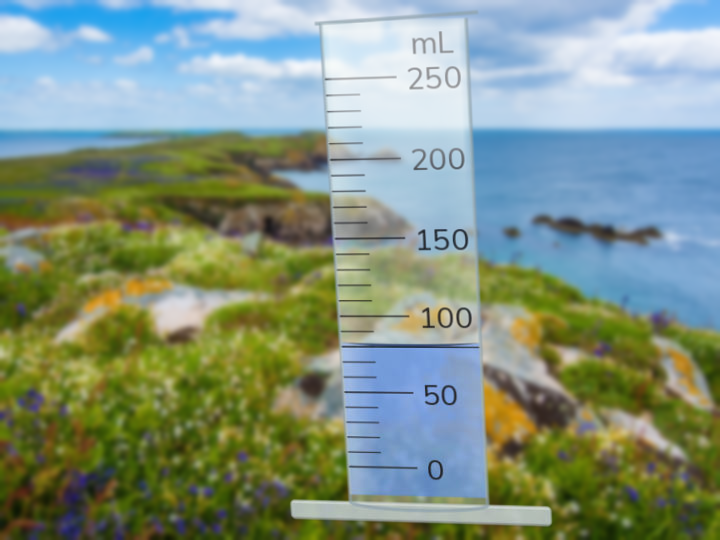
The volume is 80 mL
